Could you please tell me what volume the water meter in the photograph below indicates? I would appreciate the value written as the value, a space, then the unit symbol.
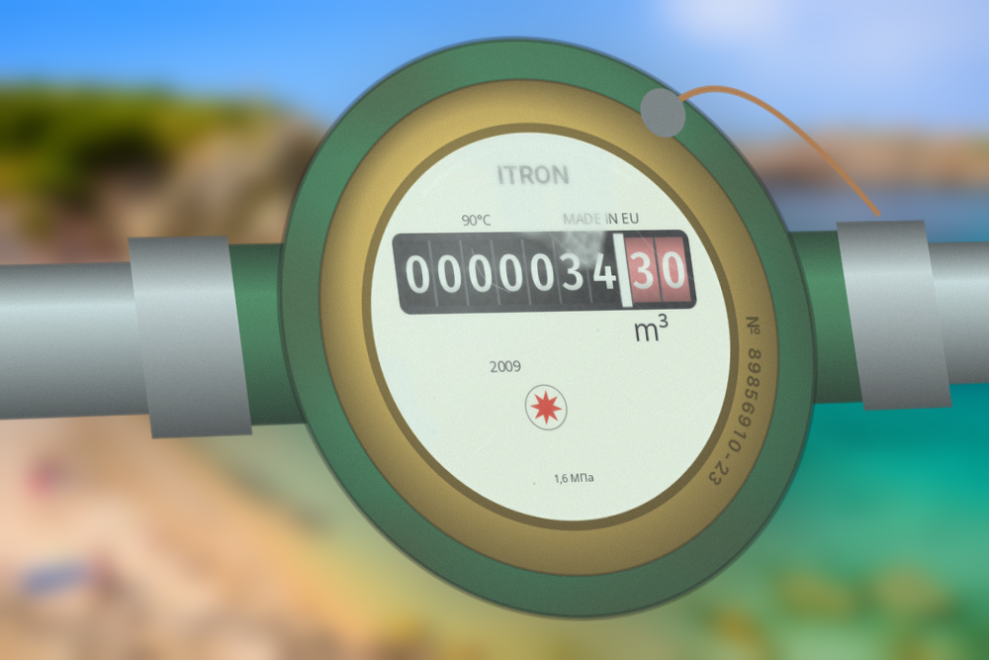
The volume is 34.30 m³
